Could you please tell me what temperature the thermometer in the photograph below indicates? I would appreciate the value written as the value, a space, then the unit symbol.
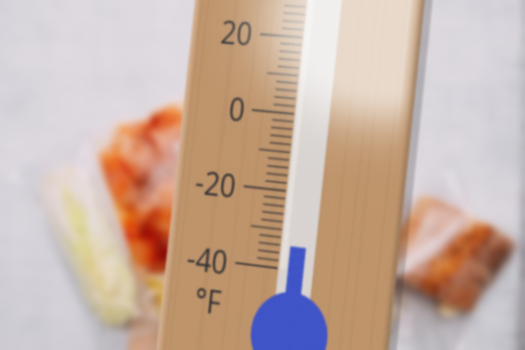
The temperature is -34 °F
